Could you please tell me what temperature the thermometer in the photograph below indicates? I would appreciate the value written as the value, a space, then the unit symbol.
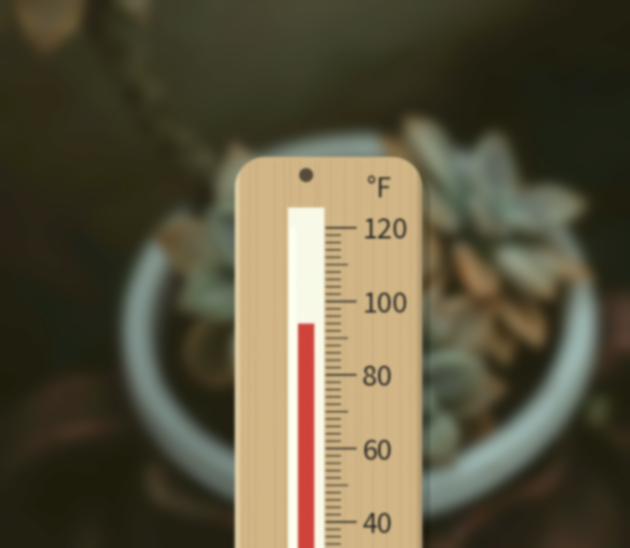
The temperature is 94 °F
